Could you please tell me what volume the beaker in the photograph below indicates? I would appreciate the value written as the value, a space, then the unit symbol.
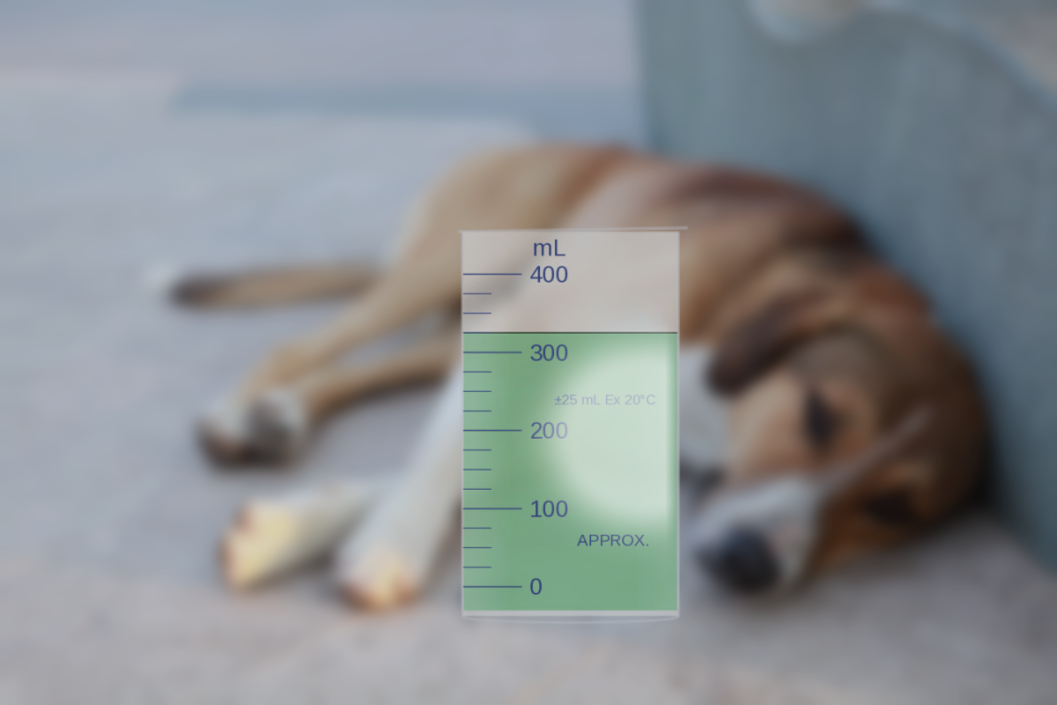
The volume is 325 mL
